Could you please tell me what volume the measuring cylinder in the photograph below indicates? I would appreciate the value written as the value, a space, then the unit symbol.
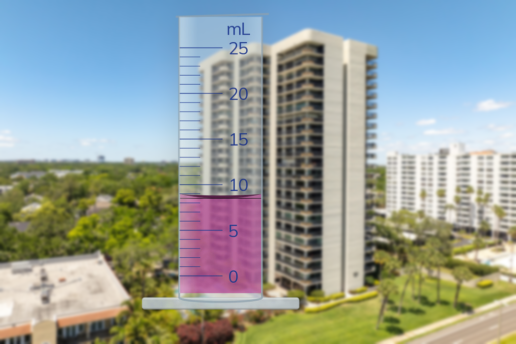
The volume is 8.5 mL
